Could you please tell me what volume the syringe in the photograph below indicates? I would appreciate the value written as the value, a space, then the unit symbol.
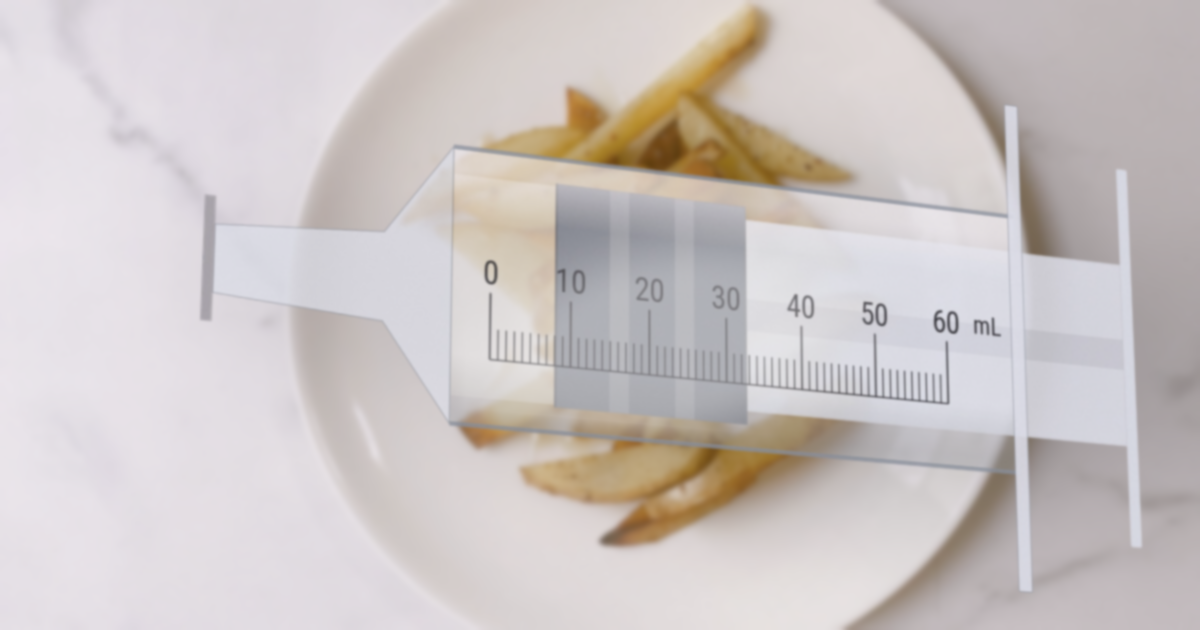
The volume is 8 mL
